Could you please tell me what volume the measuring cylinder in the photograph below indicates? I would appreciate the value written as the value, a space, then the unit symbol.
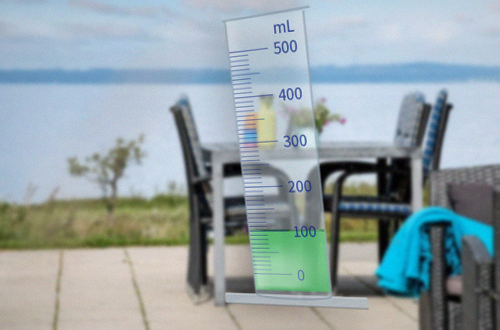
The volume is 100 mL
